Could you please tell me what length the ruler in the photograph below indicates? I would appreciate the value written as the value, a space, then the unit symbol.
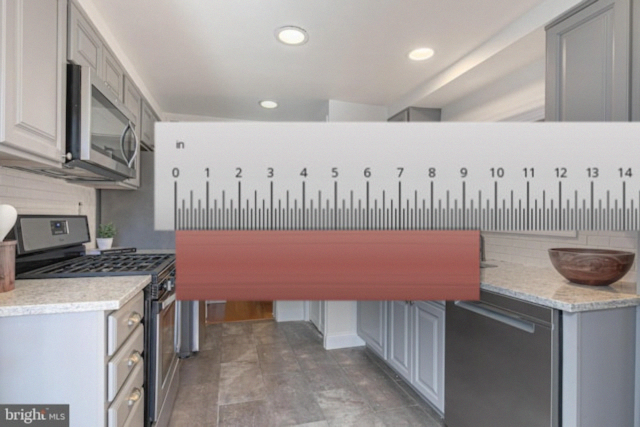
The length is 9.5 in
